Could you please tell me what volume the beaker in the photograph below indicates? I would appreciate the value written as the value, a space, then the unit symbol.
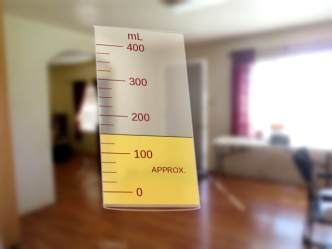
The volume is 150 mL
